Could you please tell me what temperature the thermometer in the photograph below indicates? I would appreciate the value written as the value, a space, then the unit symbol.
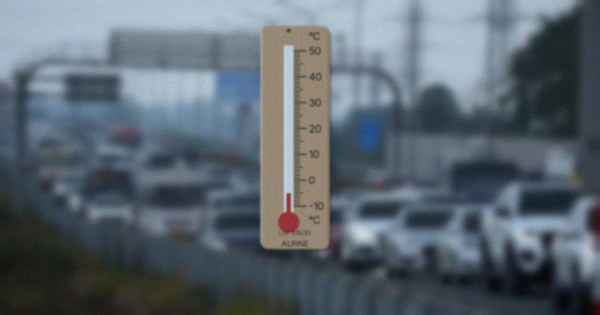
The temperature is -5 °C
